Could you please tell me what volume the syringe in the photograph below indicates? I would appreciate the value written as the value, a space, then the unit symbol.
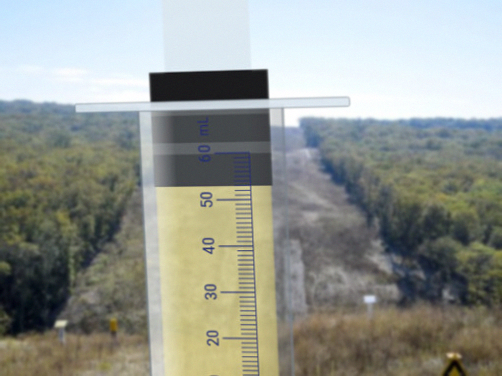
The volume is 53 mL
